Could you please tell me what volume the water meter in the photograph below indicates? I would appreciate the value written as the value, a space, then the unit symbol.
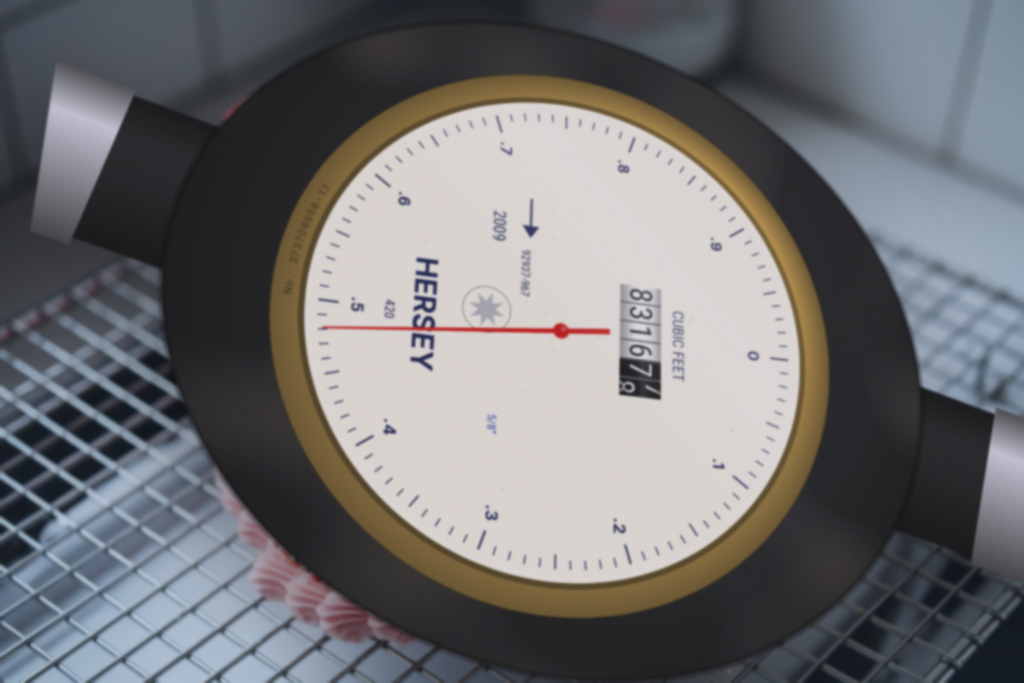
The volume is 831677.48 ft³
